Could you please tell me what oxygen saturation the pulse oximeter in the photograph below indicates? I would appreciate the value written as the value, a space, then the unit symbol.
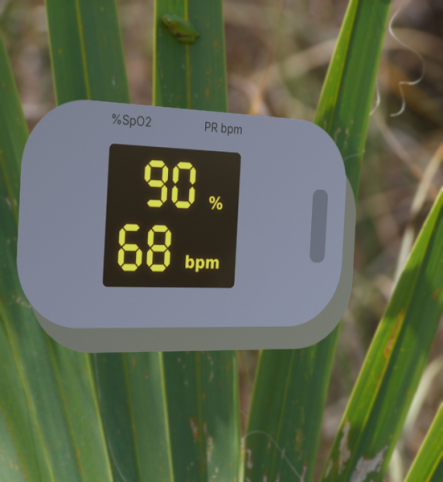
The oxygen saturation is 90 %
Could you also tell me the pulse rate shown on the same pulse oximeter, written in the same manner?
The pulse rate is 68 bpm
